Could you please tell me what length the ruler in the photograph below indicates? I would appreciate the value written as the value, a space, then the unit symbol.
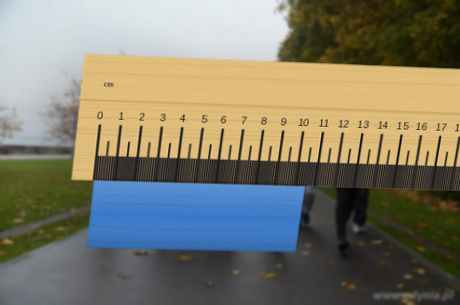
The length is 10.5 cm
